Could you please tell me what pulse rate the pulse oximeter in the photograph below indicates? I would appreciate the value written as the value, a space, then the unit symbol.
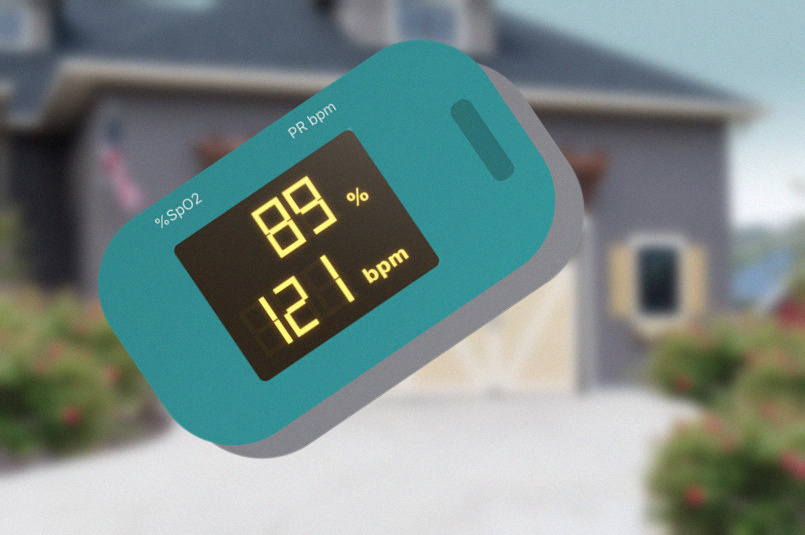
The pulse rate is 121 bpm
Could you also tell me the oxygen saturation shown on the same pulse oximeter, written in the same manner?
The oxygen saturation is 89 %
